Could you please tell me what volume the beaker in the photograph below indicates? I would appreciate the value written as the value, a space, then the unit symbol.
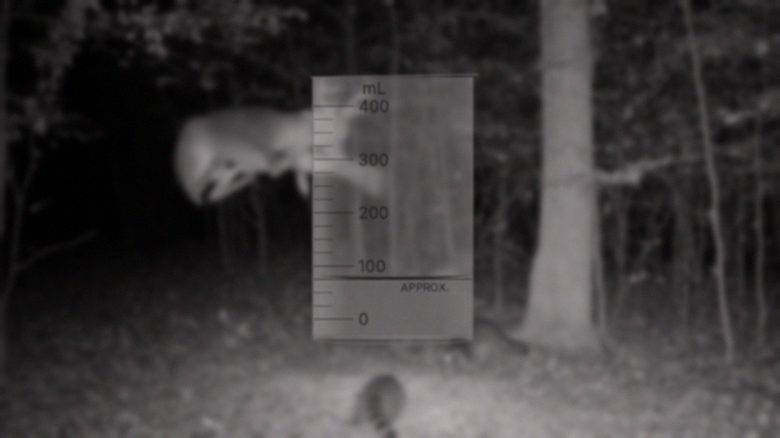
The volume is 75 mL
